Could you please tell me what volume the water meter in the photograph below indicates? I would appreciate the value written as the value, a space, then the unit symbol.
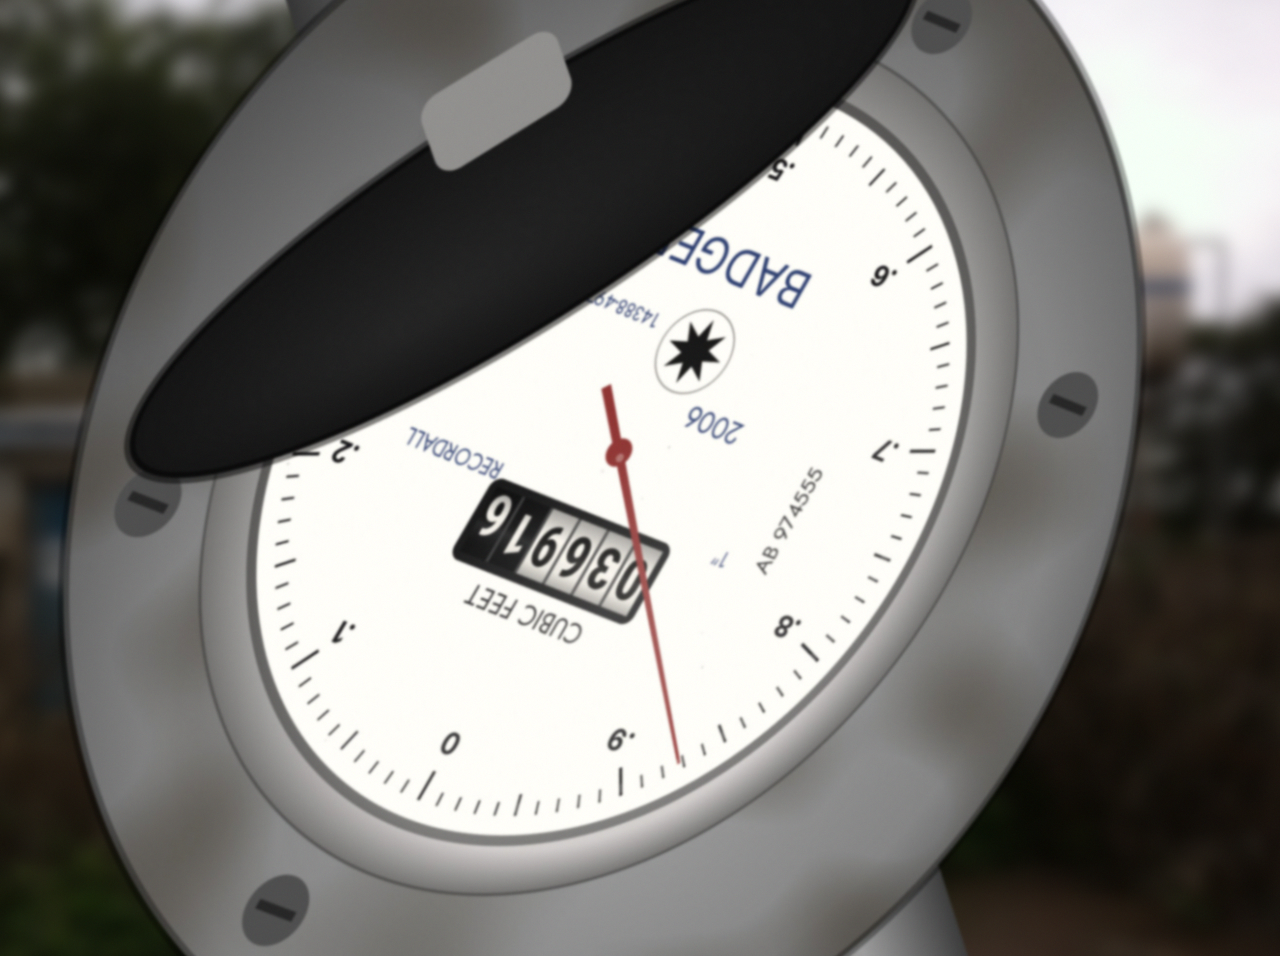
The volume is 36915.87 ft³
